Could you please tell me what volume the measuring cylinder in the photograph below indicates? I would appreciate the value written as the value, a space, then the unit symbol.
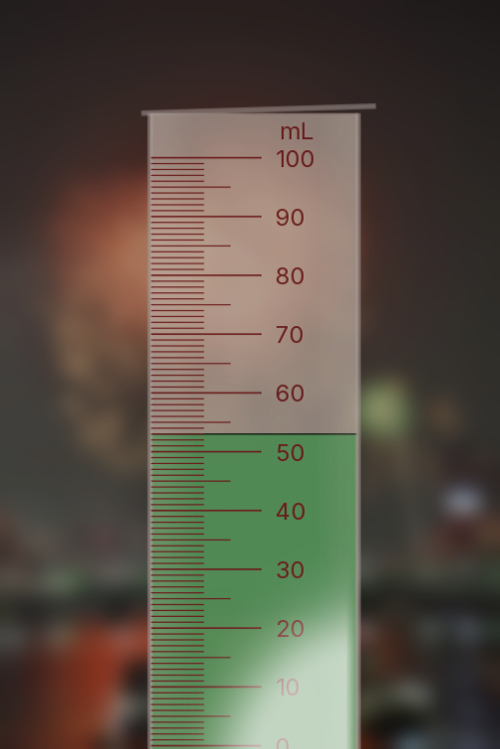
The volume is 53 mL
